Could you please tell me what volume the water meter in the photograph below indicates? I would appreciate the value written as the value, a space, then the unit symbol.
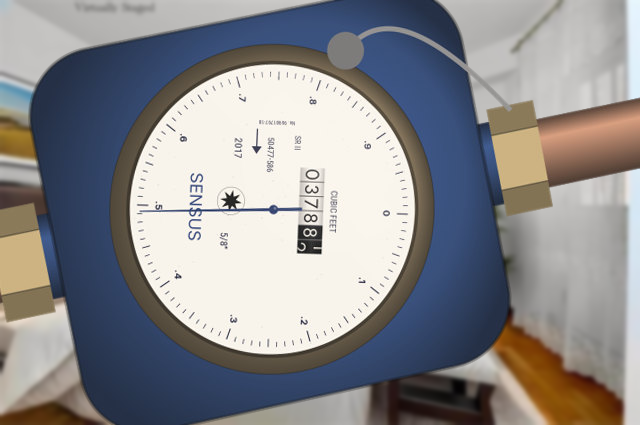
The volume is 37881.49 ft³
